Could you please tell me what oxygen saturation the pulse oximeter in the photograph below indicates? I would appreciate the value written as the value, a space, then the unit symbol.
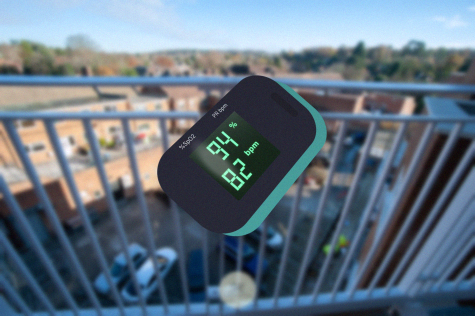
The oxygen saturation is 94 %
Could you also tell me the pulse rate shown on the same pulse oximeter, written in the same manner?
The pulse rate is 82 bpm
